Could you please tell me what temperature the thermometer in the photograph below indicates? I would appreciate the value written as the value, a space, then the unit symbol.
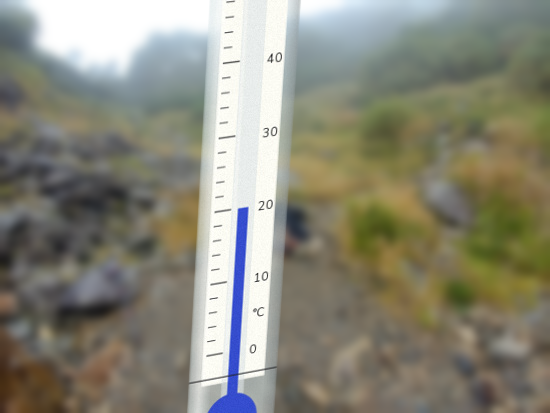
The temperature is 20 °C
